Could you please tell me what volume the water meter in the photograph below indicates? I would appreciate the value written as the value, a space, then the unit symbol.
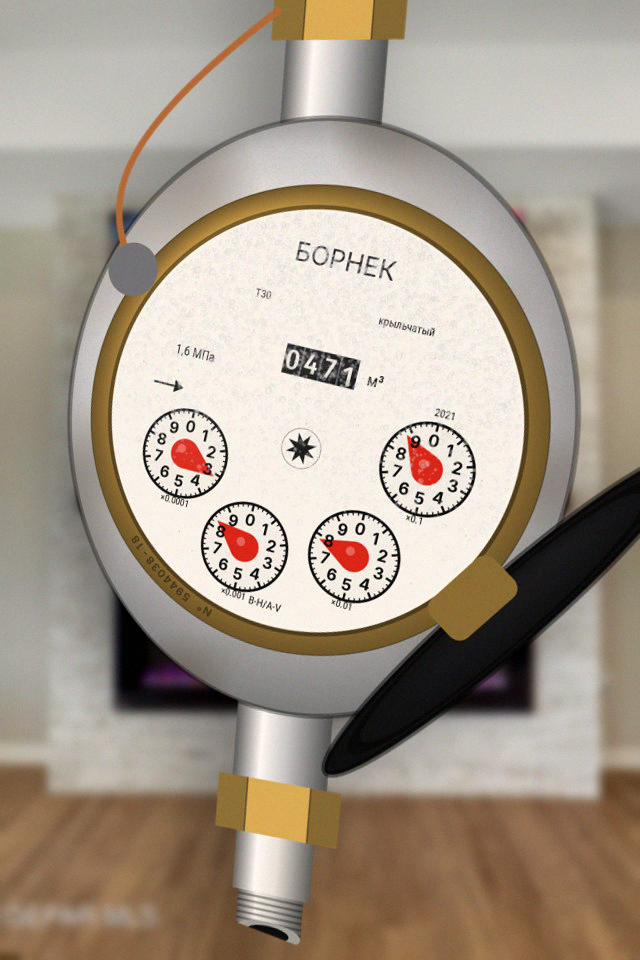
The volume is 470.8783 m³
